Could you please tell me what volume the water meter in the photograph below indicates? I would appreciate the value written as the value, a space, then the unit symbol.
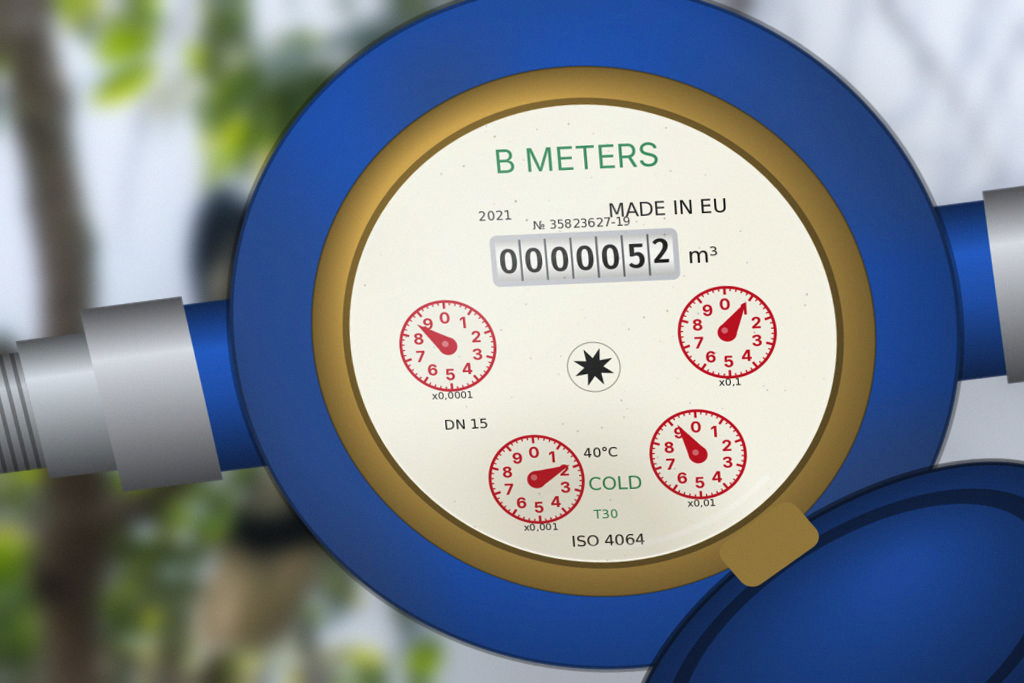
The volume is 52.0918 m³
